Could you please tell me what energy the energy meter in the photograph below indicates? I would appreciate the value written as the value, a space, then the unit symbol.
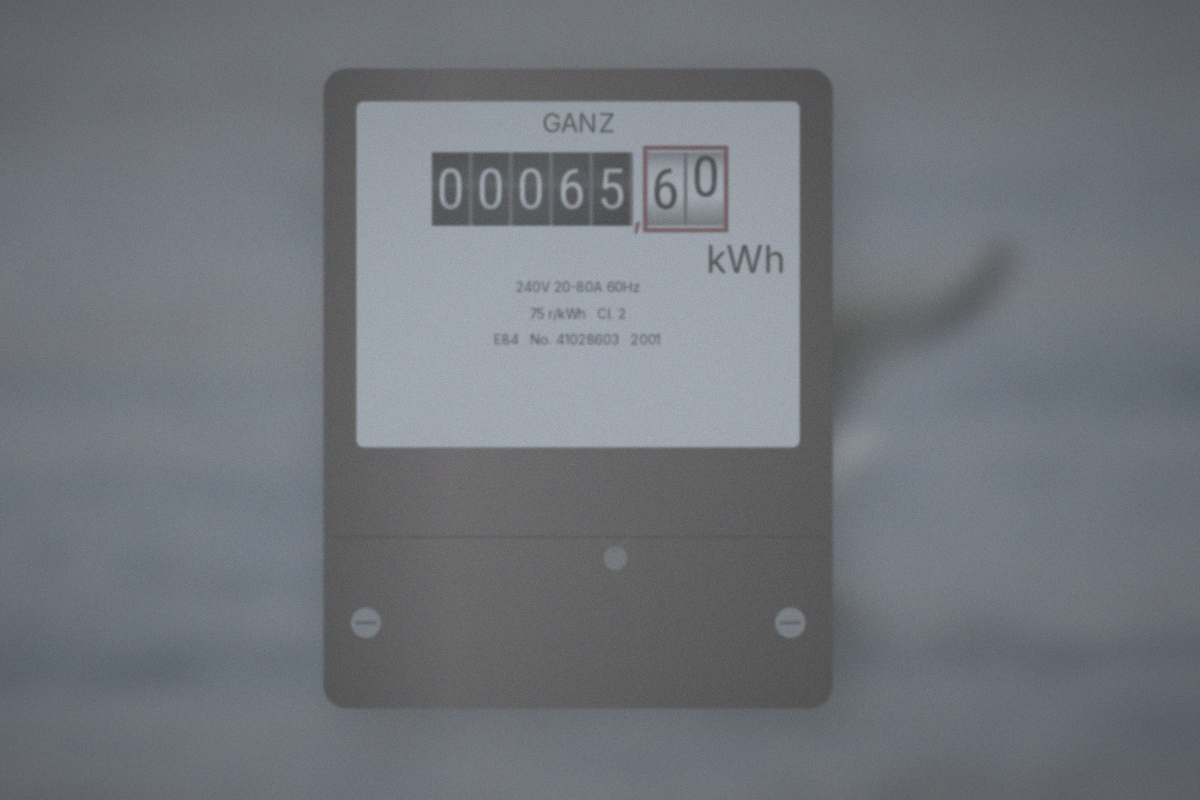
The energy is 65.60 kWh
